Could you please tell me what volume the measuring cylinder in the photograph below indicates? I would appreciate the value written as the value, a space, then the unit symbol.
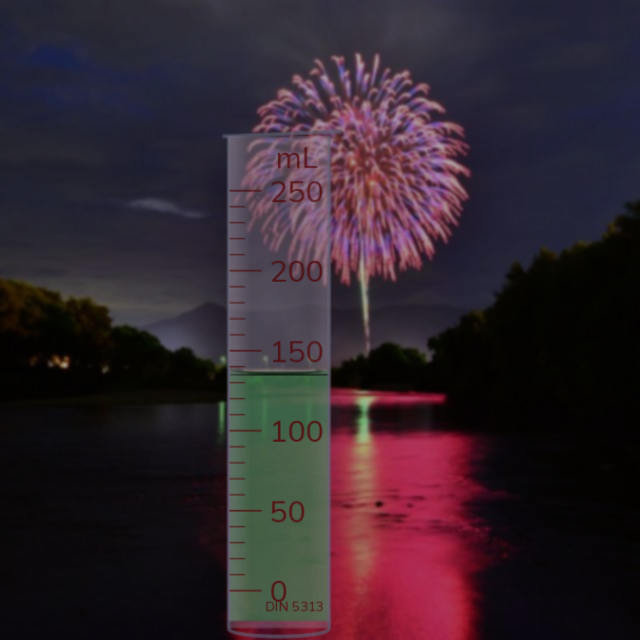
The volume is 135 mL
